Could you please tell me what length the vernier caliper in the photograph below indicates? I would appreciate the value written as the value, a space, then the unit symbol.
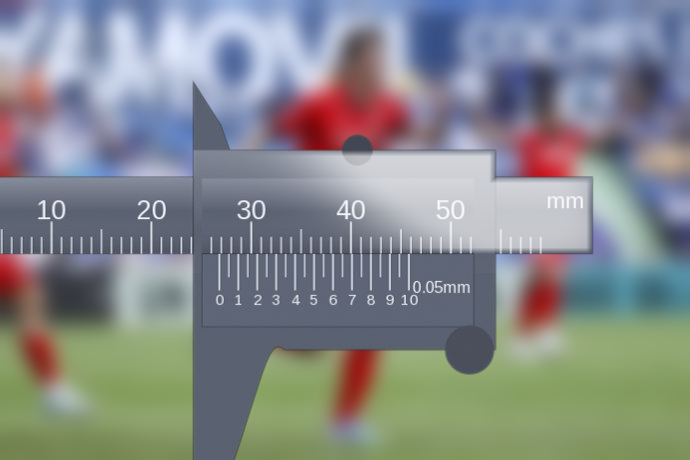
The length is 26.8 mm
